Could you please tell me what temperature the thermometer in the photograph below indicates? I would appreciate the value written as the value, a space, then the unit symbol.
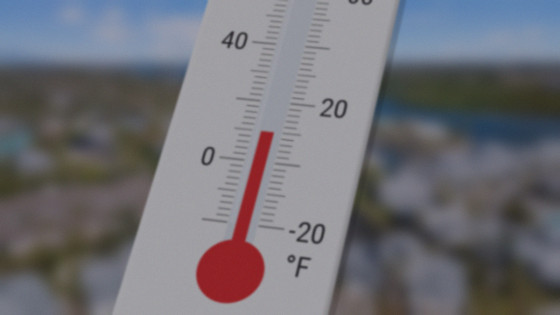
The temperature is 10 °F
